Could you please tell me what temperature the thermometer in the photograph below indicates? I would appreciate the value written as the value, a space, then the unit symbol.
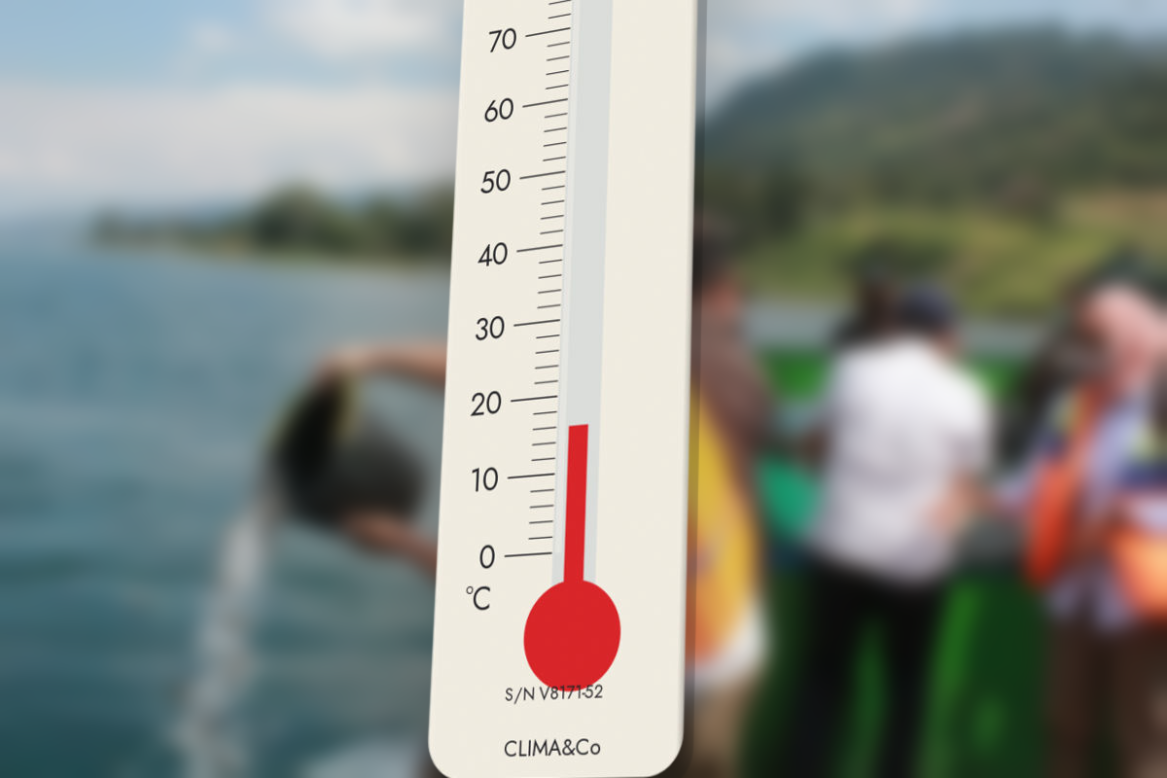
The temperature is 16 °C
